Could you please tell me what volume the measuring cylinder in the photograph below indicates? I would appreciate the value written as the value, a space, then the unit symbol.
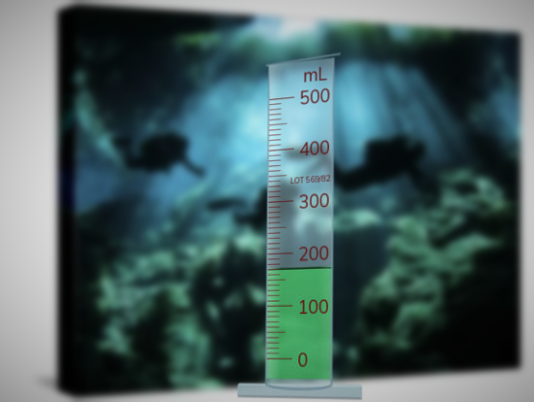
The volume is 170 mL
